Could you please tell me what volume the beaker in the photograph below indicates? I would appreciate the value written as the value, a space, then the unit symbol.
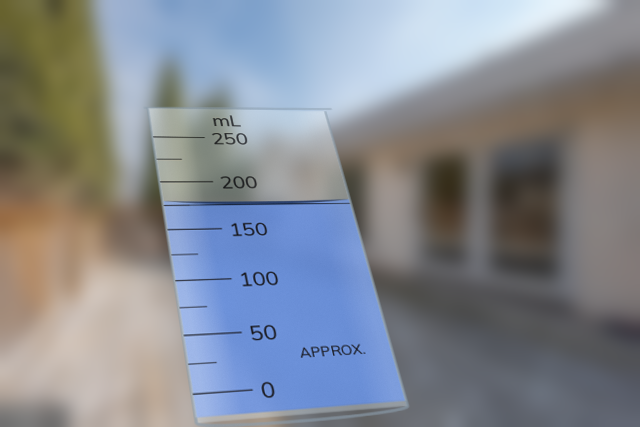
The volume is 175 mL
